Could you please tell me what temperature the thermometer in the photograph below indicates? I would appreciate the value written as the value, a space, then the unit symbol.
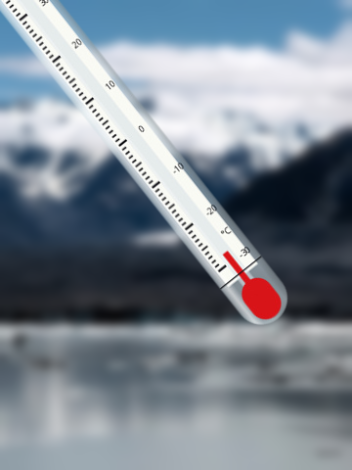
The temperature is -28 °C
